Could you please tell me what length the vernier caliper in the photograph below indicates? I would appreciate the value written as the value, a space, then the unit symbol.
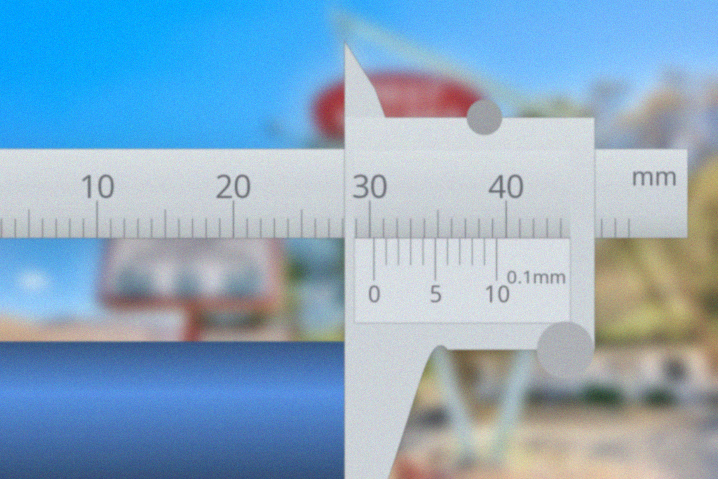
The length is 30.3 mm
